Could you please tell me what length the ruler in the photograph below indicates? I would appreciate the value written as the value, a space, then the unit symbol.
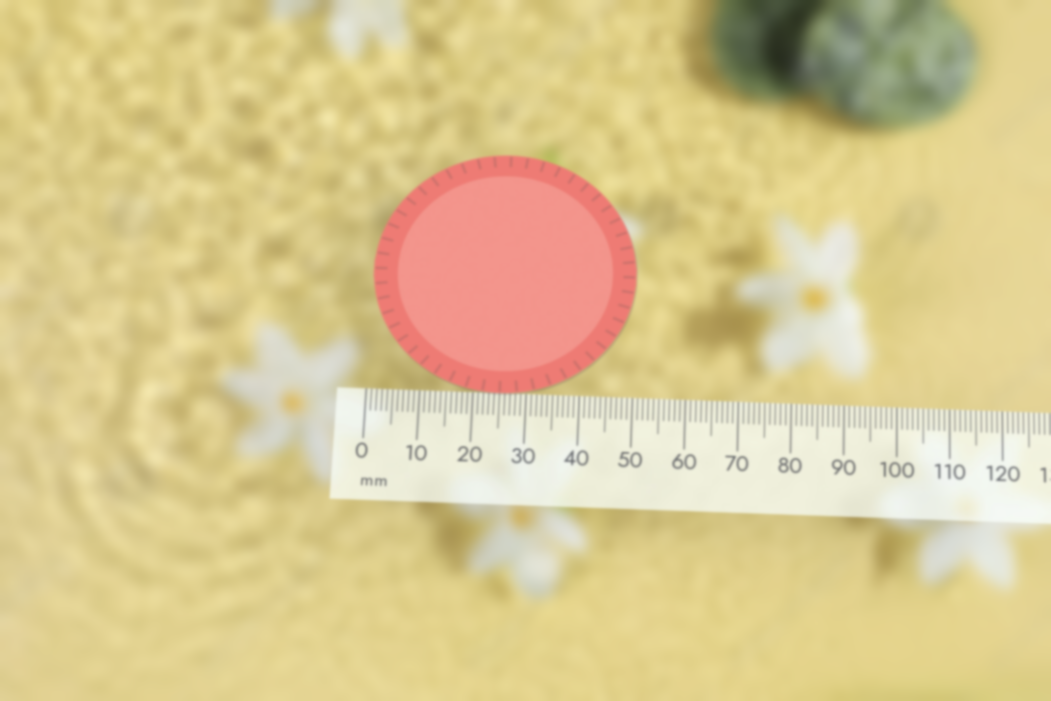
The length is 50 mm
